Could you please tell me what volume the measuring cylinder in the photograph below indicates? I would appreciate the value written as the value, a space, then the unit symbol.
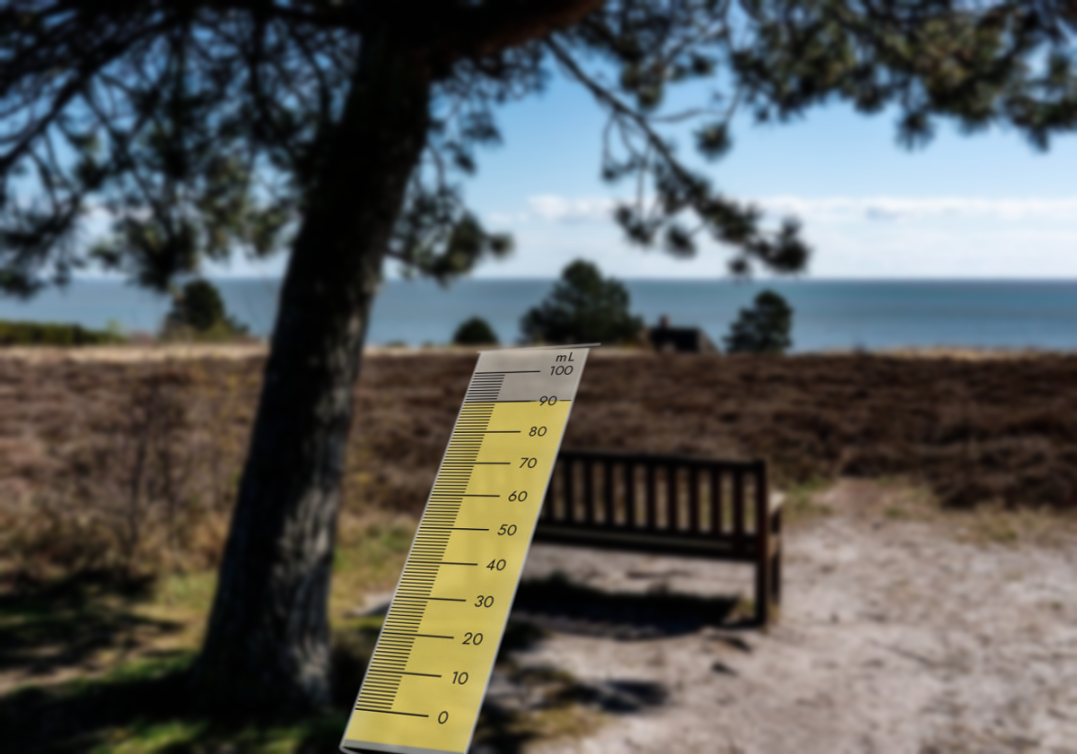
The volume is 90 mL
